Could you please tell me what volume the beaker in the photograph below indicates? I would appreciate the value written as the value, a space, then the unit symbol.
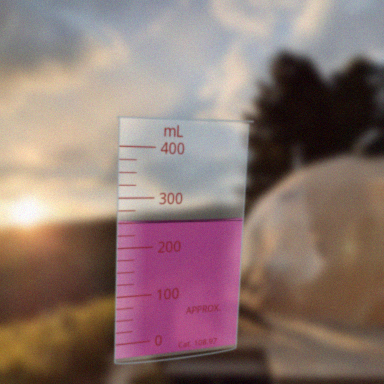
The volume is 250 mL
